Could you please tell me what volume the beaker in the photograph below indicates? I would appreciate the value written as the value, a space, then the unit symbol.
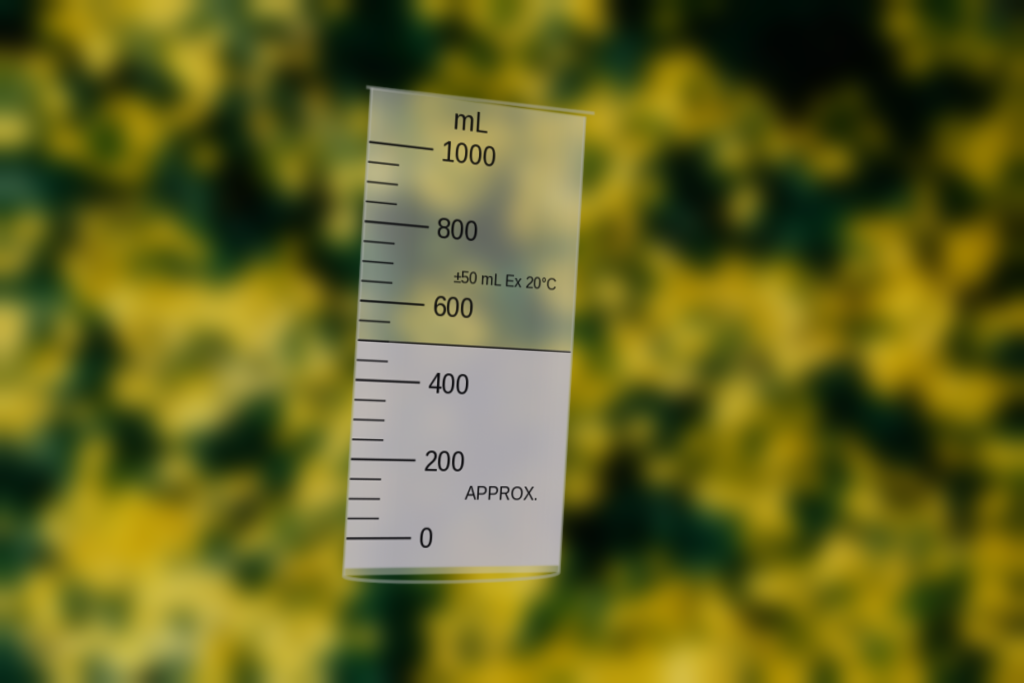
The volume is 500 mL
